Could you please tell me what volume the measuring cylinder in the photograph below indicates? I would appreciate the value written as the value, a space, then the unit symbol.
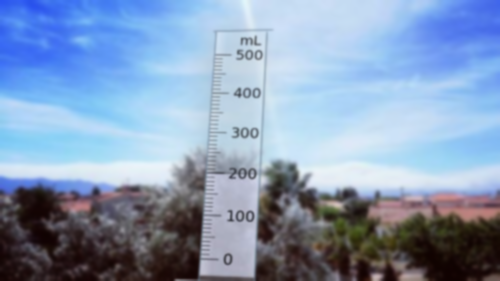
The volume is 200 mL
